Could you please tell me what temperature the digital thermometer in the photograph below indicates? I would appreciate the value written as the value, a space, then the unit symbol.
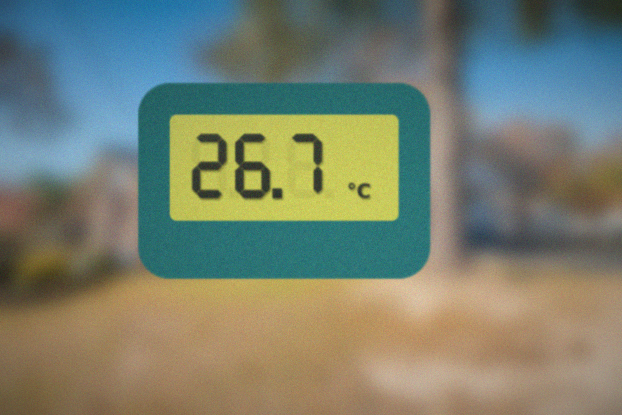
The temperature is 26.7 °C
